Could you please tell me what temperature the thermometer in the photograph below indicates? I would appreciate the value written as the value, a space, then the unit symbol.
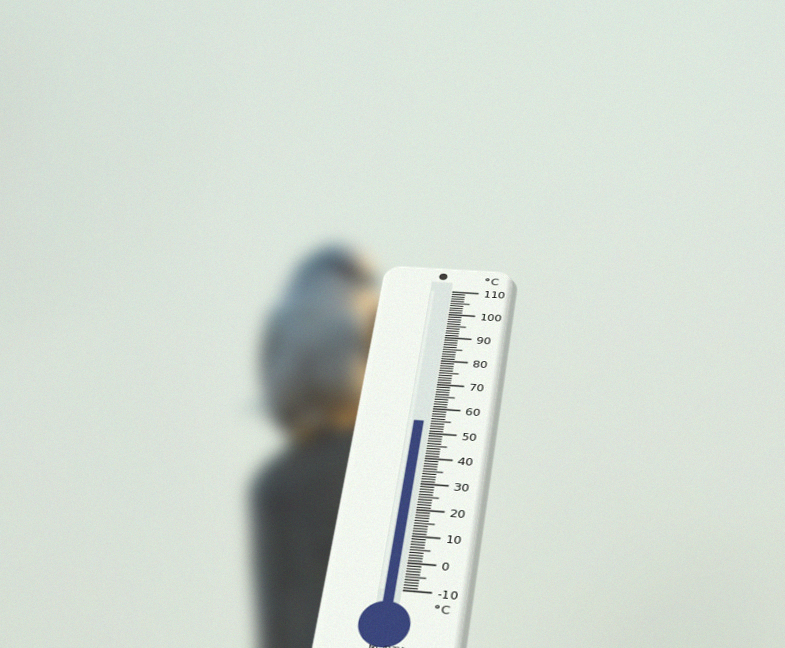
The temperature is 55 °C
